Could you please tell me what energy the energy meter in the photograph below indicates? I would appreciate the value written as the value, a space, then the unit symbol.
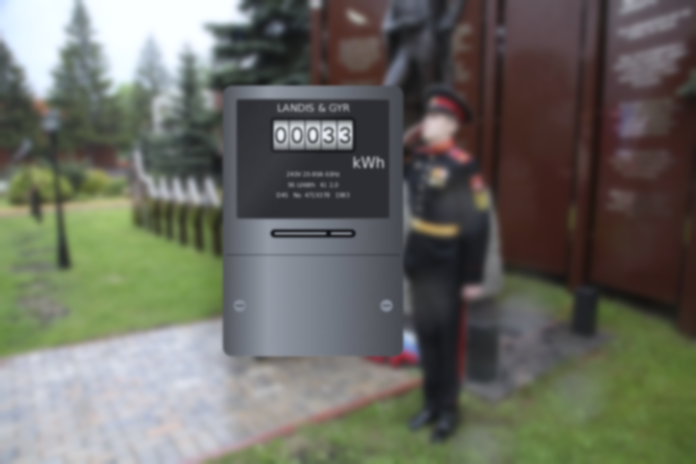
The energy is 33 kWh
